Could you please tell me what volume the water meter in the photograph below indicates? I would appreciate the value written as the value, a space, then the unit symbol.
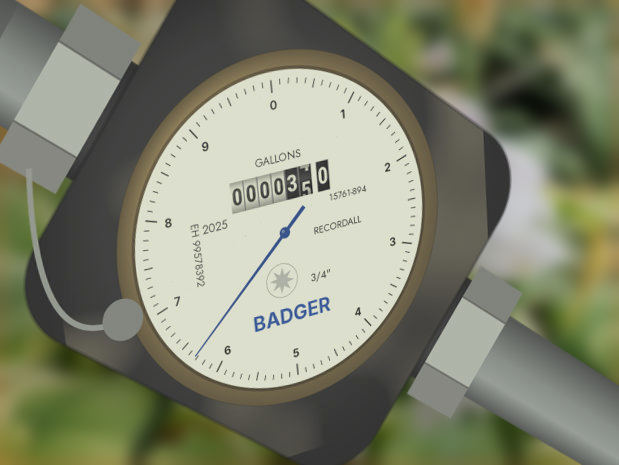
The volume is 346.3 gal
